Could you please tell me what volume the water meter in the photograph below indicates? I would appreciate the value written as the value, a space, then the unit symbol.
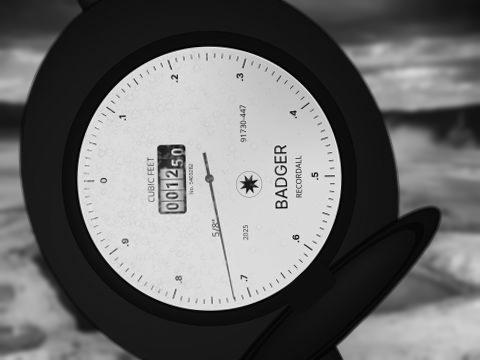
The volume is 1249.72 ft³
